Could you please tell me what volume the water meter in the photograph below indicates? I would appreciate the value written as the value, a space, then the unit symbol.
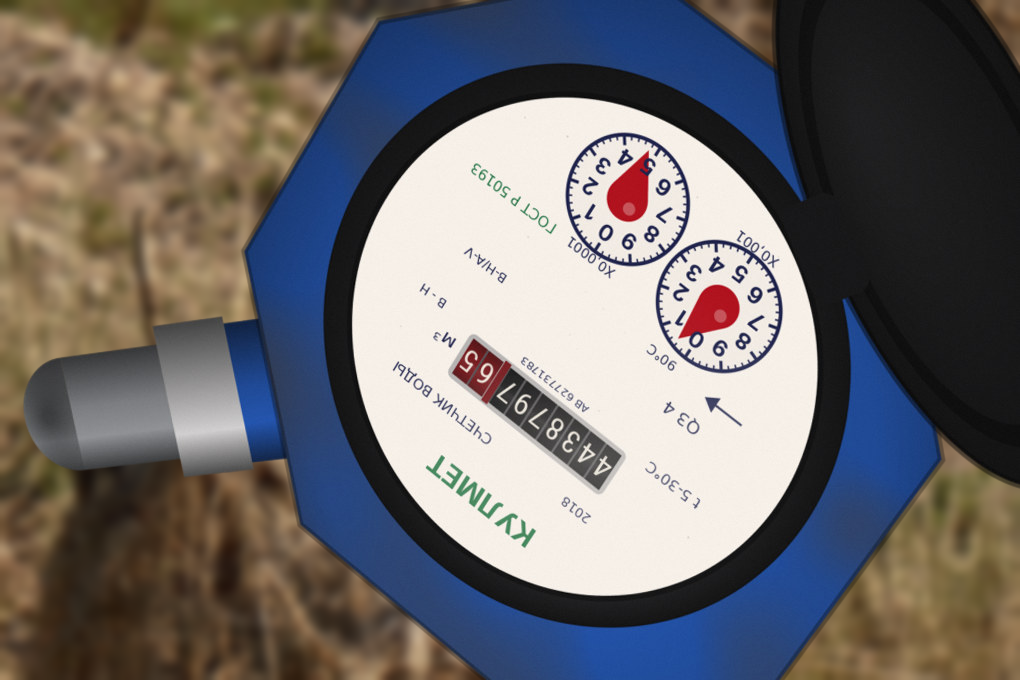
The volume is 4438797.6504 m³
